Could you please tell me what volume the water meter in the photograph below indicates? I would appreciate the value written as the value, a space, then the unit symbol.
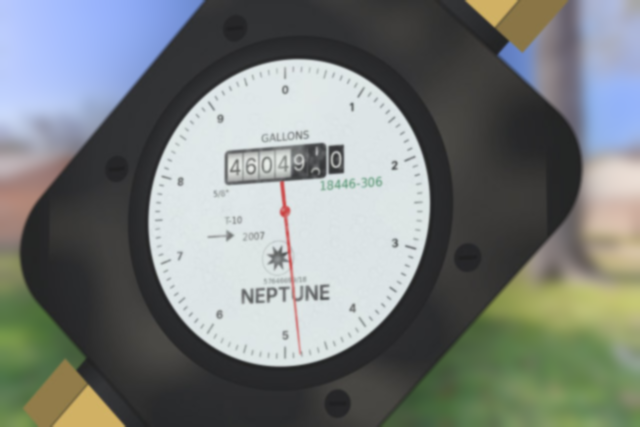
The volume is 4604914.8 gal
